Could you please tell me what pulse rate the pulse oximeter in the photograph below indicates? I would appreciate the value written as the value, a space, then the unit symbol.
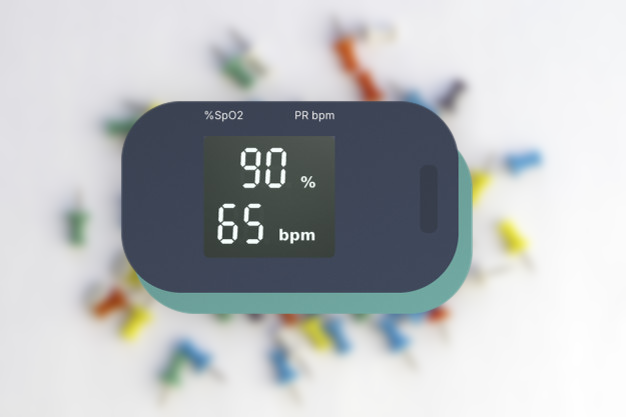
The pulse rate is 65 bpm
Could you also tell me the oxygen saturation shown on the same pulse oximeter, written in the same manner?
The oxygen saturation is 90 %
